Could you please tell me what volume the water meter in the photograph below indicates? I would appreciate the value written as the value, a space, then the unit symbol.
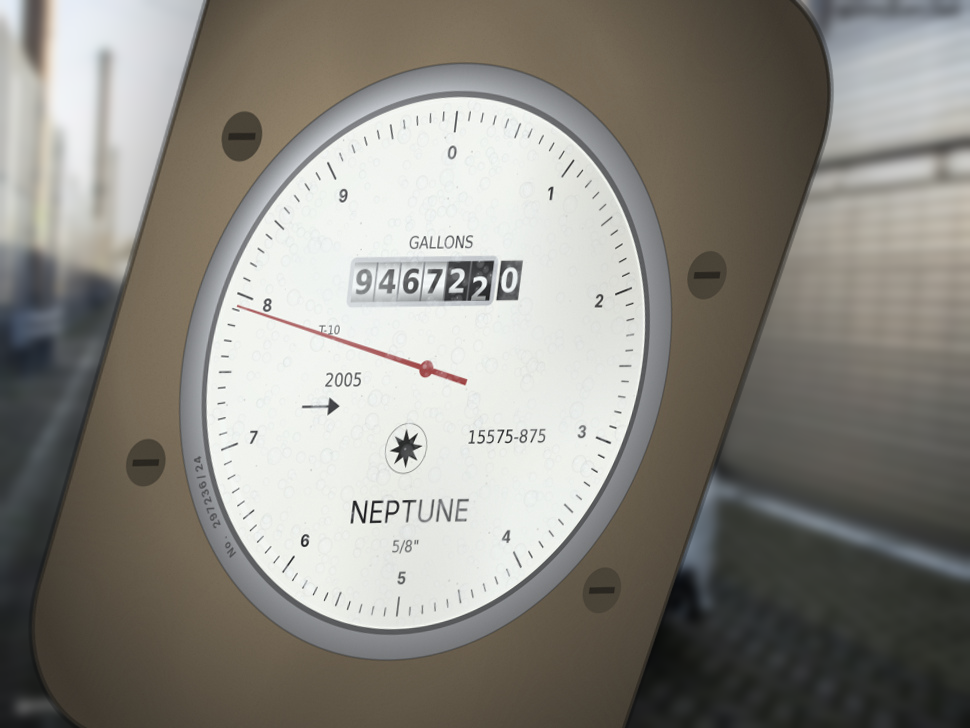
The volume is 9467217.9 gal
